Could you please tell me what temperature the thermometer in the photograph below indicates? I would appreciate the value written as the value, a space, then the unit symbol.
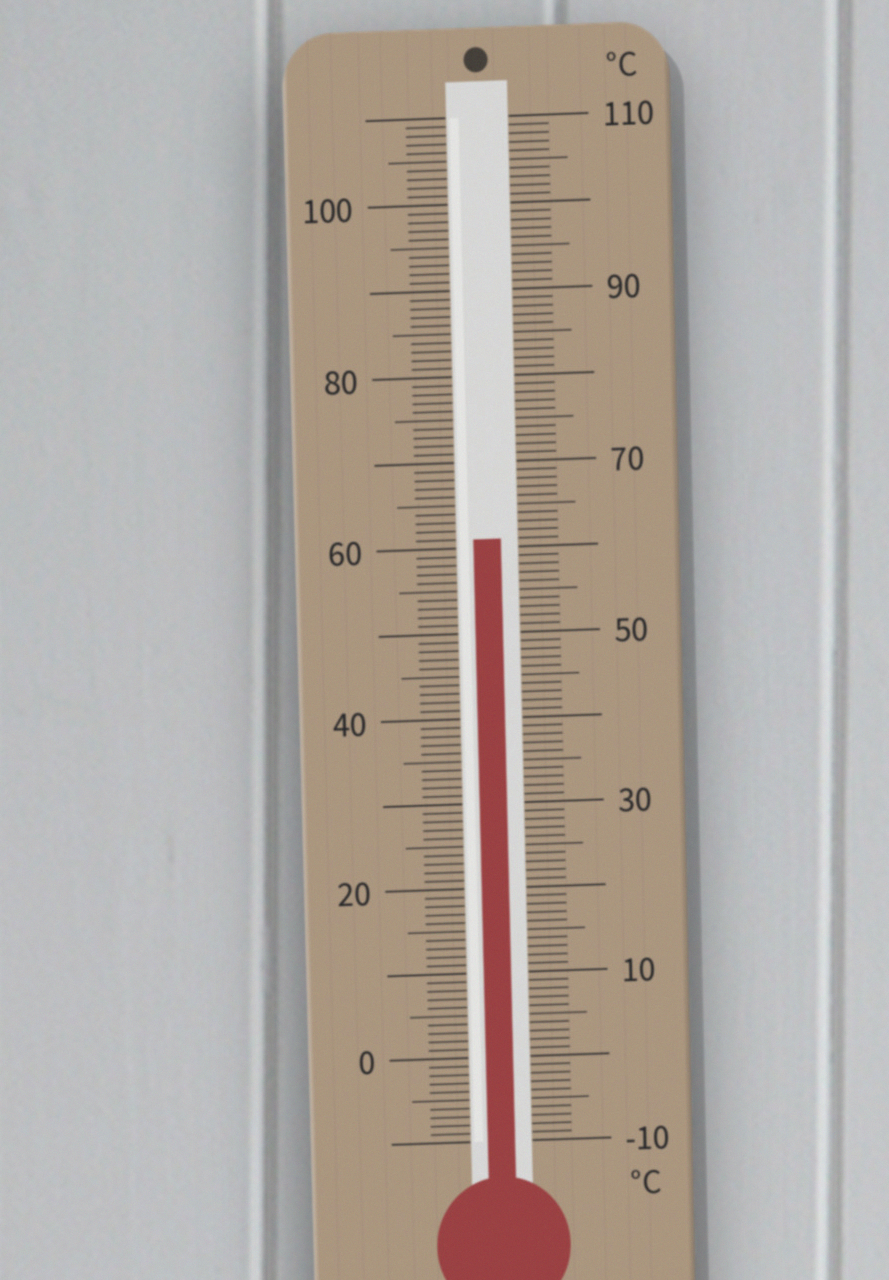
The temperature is 61 °C
